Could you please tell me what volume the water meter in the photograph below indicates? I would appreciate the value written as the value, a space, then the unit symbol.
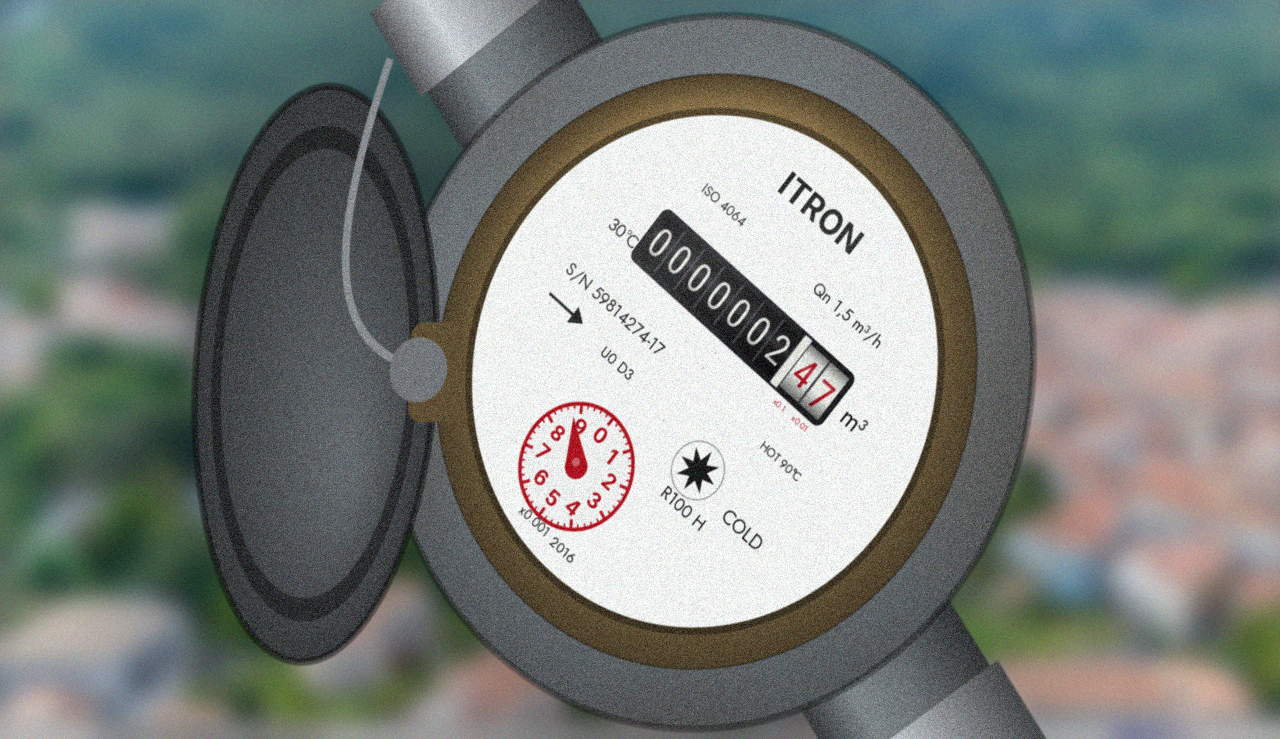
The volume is 2.468 m³
